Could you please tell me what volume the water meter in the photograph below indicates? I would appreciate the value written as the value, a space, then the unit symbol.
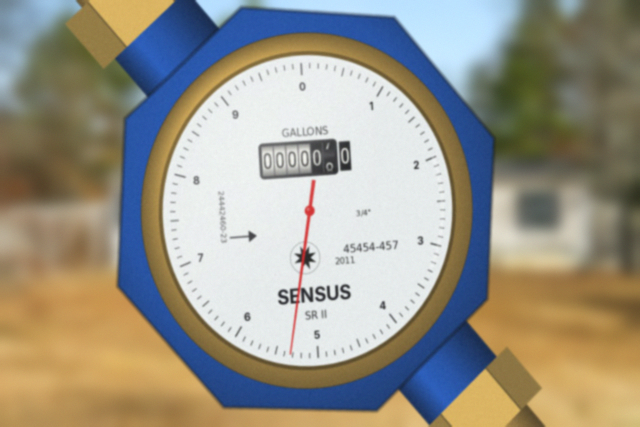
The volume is 75.3 gal
